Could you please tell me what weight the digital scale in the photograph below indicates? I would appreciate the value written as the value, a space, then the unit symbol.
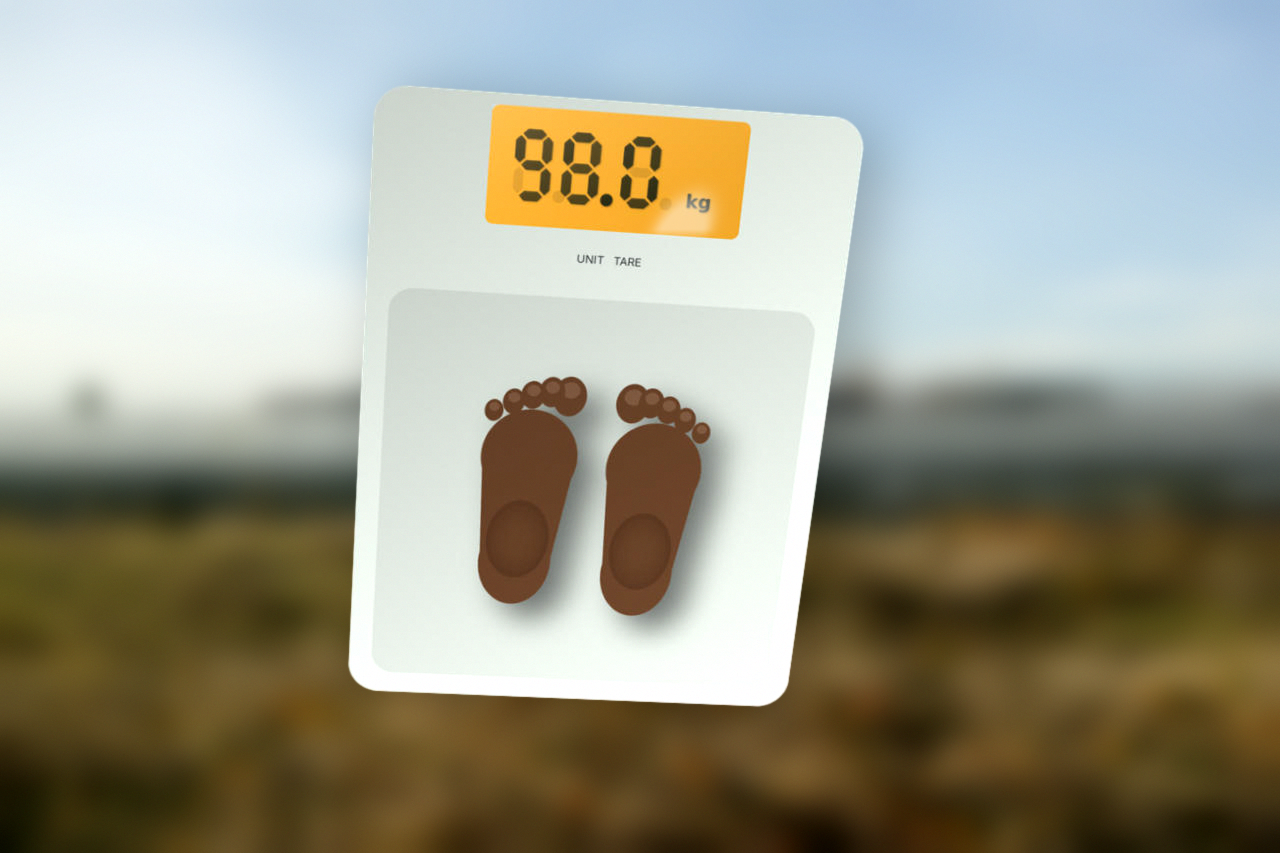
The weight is 98.0 kg
